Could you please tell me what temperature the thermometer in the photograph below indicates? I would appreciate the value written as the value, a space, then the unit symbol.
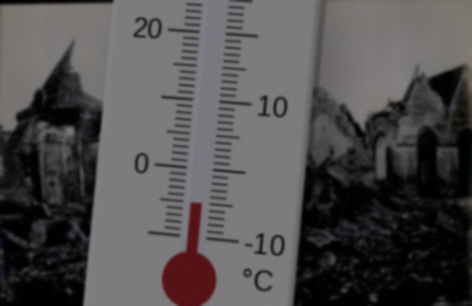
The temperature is -5 °C
